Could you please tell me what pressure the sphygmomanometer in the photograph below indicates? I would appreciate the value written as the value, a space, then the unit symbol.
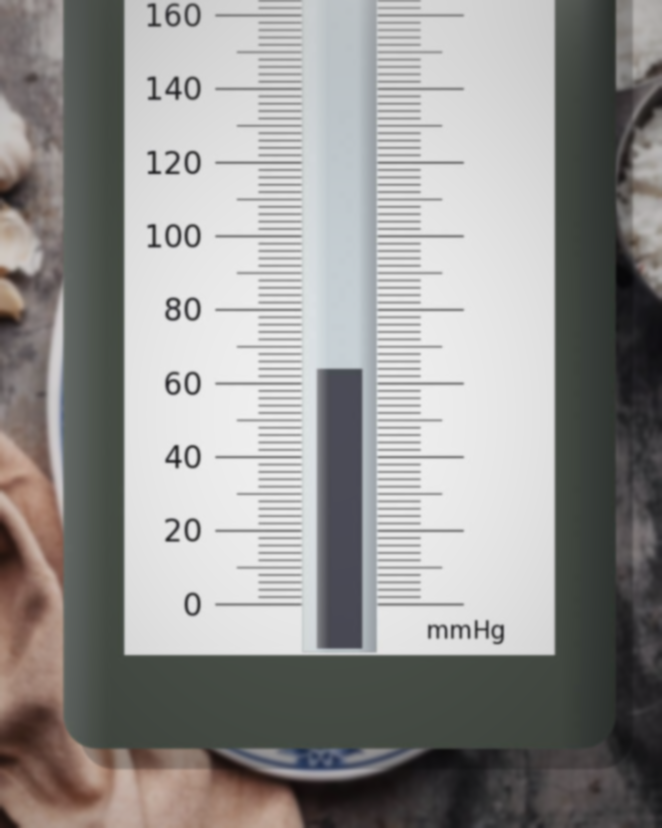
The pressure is 64 mmHg
